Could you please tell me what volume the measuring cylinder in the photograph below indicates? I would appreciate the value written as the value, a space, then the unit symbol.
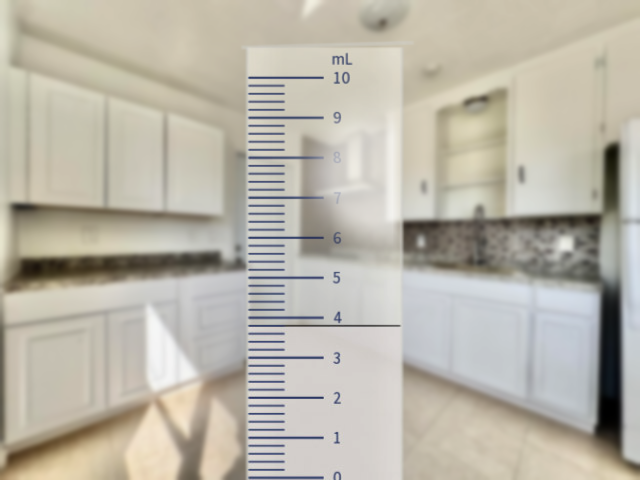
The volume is 3.8 mL
